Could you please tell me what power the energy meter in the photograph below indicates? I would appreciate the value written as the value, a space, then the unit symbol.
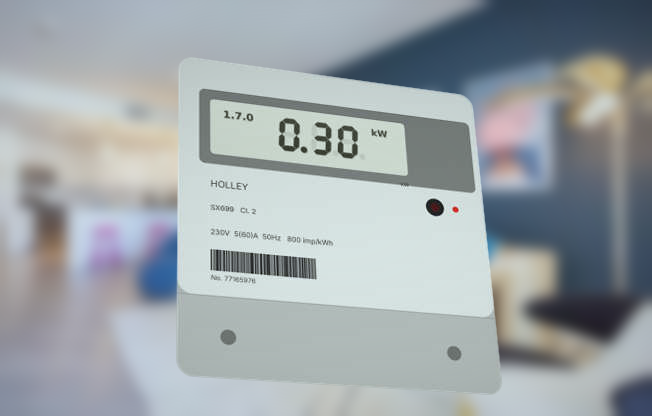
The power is 0.30 kW
